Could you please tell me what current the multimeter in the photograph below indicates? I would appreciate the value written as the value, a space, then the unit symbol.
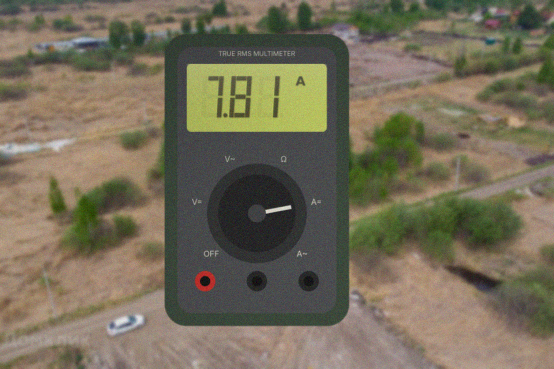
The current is 7.81 A
